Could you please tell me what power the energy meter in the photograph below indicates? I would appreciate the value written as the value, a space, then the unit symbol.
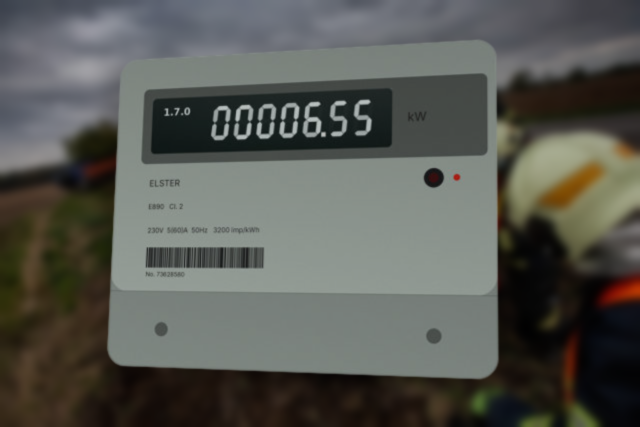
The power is 6.55 kW
